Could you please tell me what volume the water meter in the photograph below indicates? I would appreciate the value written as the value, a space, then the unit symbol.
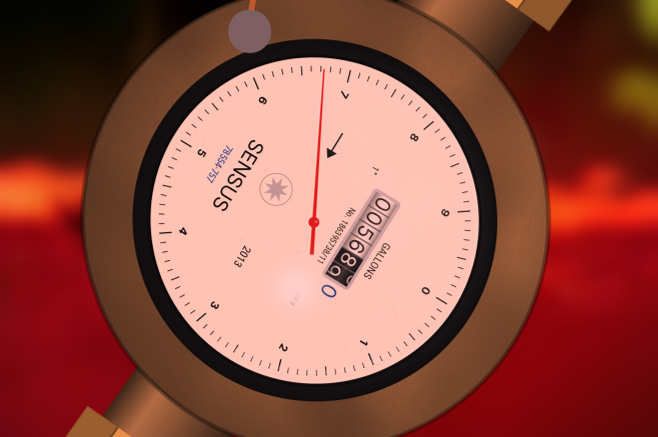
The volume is 56886.7 gal
